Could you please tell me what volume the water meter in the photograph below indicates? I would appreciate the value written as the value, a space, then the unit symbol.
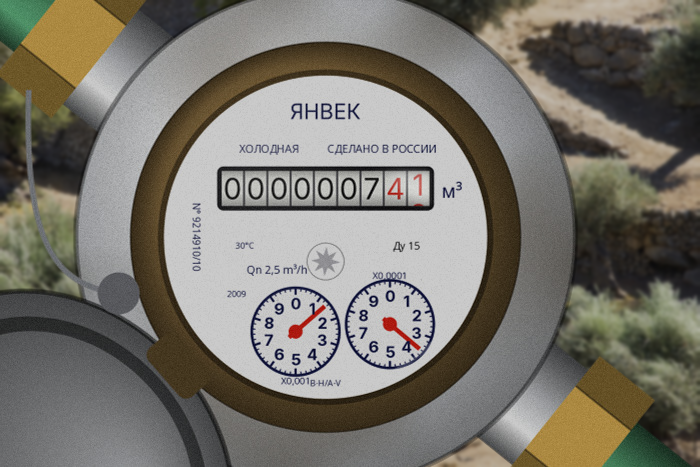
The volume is 7.4113 m³
